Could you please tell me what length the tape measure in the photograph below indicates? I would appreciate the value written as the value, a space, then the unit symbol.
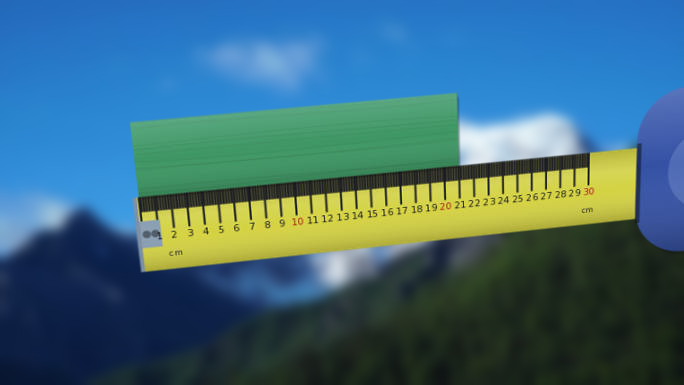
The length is 21 cm
